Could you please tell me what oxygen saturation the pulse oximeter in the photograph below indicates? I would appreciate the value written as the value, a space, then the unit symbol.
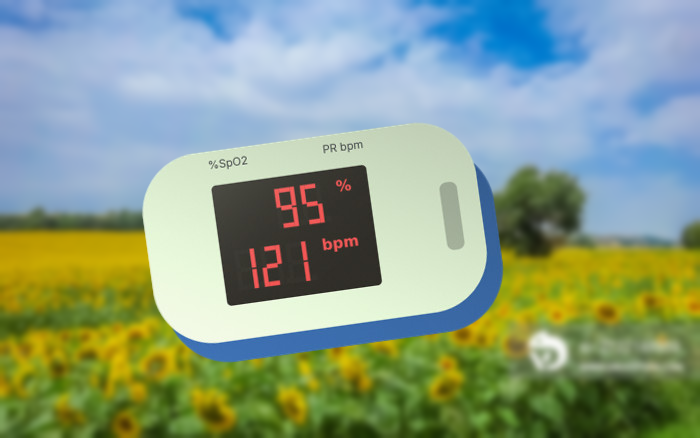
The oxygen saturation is 95 %
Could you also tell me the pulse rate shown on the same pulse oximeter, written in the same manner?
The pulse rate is 121 bpm
